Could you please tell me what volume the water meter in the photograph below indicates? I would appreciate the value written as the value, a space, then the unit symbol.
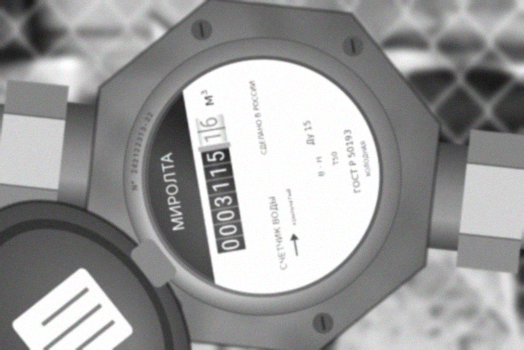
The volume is 3115.16 m³
